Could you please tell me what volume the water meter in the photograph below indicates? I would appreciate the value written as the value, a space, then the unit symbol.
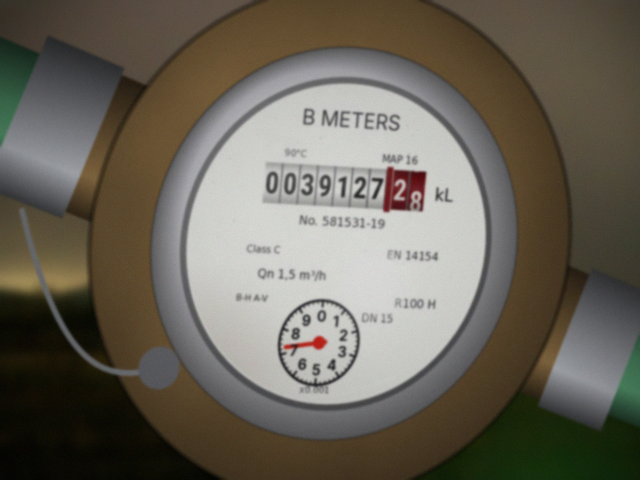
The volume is 39127.277 kL
